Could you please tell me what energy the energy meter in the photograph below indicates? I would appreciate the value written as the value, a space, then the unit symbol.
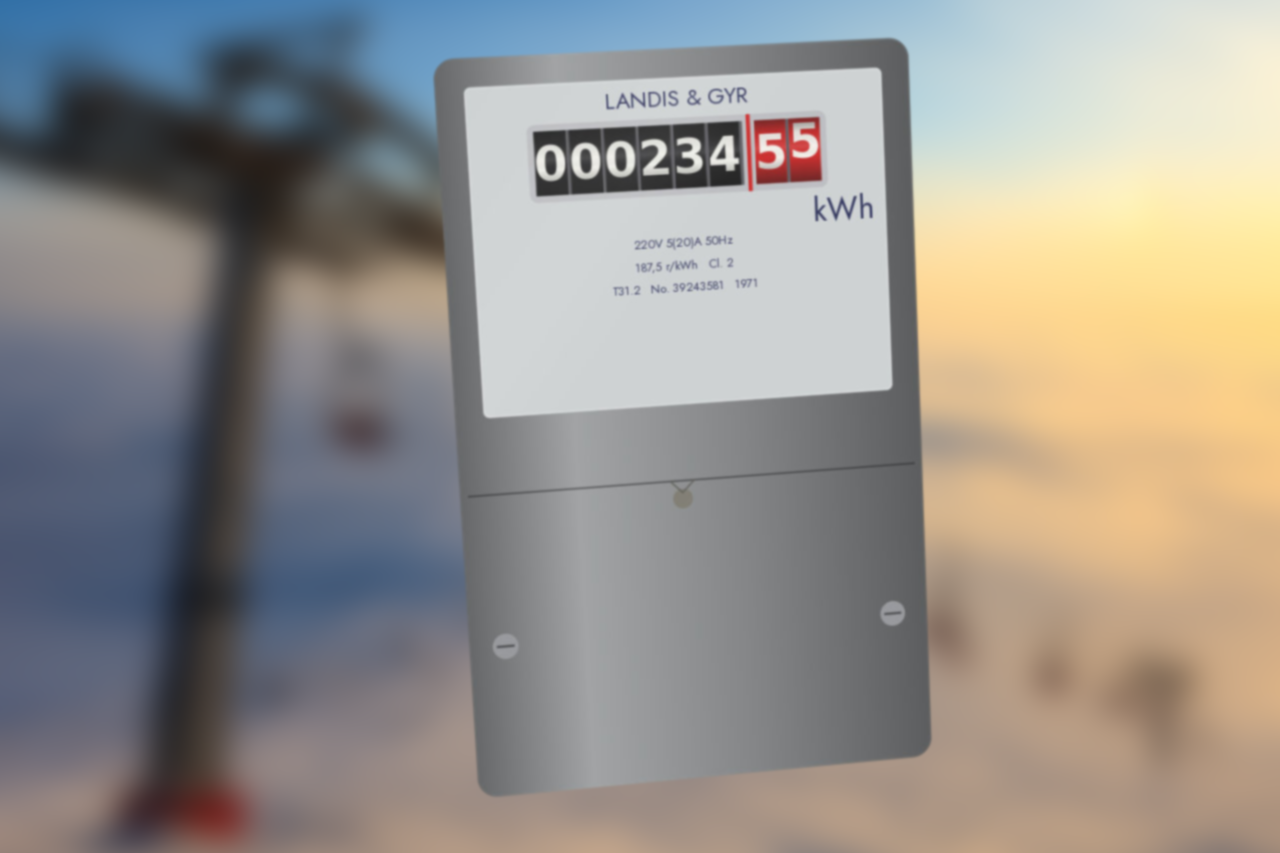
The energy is 234.55 kWh
